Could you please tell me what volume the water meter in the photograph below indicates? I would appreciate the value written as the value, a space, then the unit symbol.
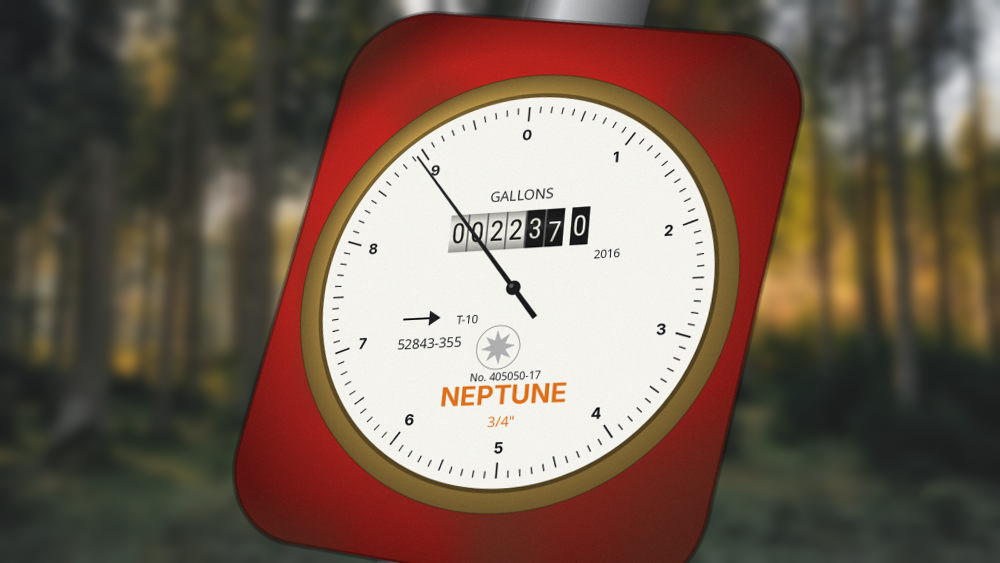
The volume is 22368.9 gal
